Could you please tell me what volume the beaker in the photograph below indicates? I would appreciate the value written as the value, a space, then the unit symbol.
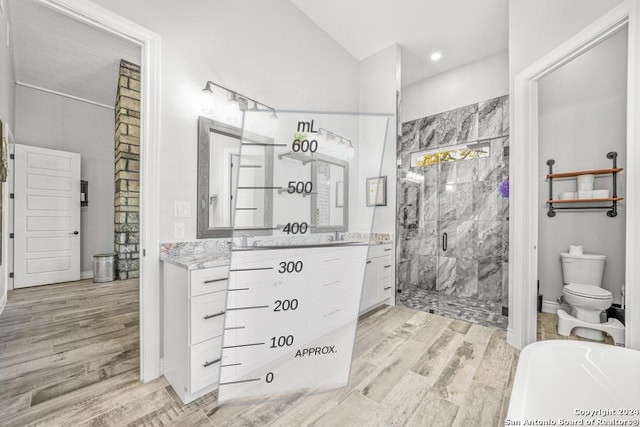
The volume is 350 mL
